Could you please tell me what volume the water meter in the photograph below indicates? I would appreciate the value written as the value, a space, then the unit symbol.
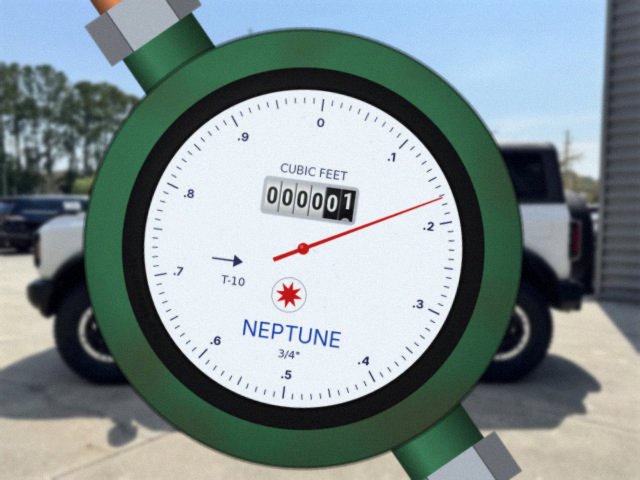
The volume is 1.17 ft³
